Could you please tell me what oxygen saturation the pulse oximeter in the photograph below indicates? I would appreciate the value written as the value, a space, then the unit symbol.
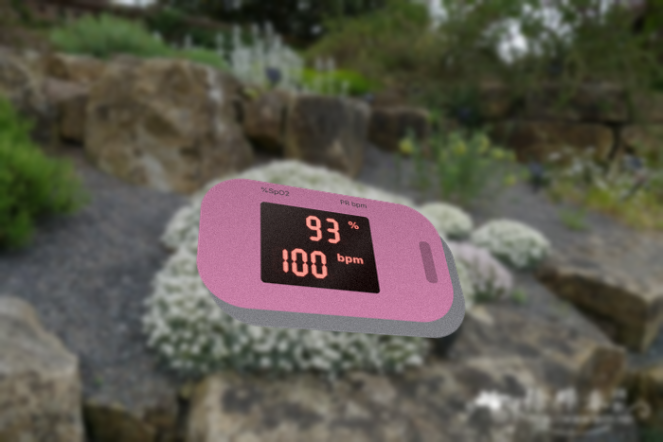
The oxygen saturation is 93 %
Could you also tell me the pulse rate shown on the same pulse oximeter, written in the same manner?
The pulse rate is 100 bpm
